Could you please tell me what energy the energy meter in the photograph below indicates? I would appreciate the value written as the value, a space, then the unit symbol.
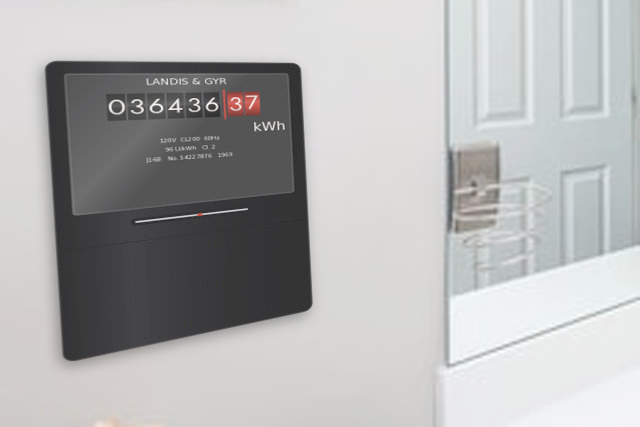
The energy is 36436.37 kWh
